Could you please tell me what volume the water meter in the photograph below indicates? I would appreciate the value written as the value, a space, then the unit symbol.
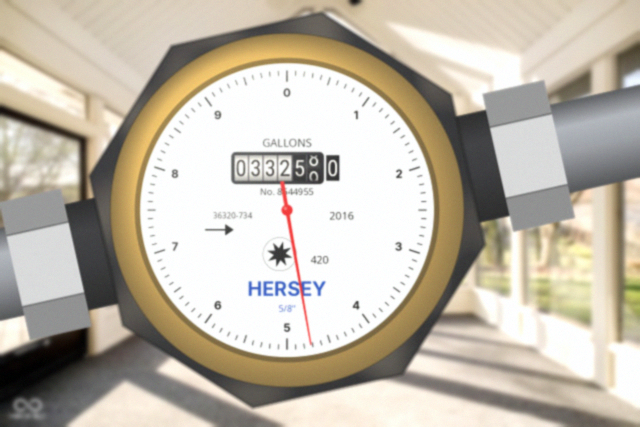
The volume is 332584.7 gal
